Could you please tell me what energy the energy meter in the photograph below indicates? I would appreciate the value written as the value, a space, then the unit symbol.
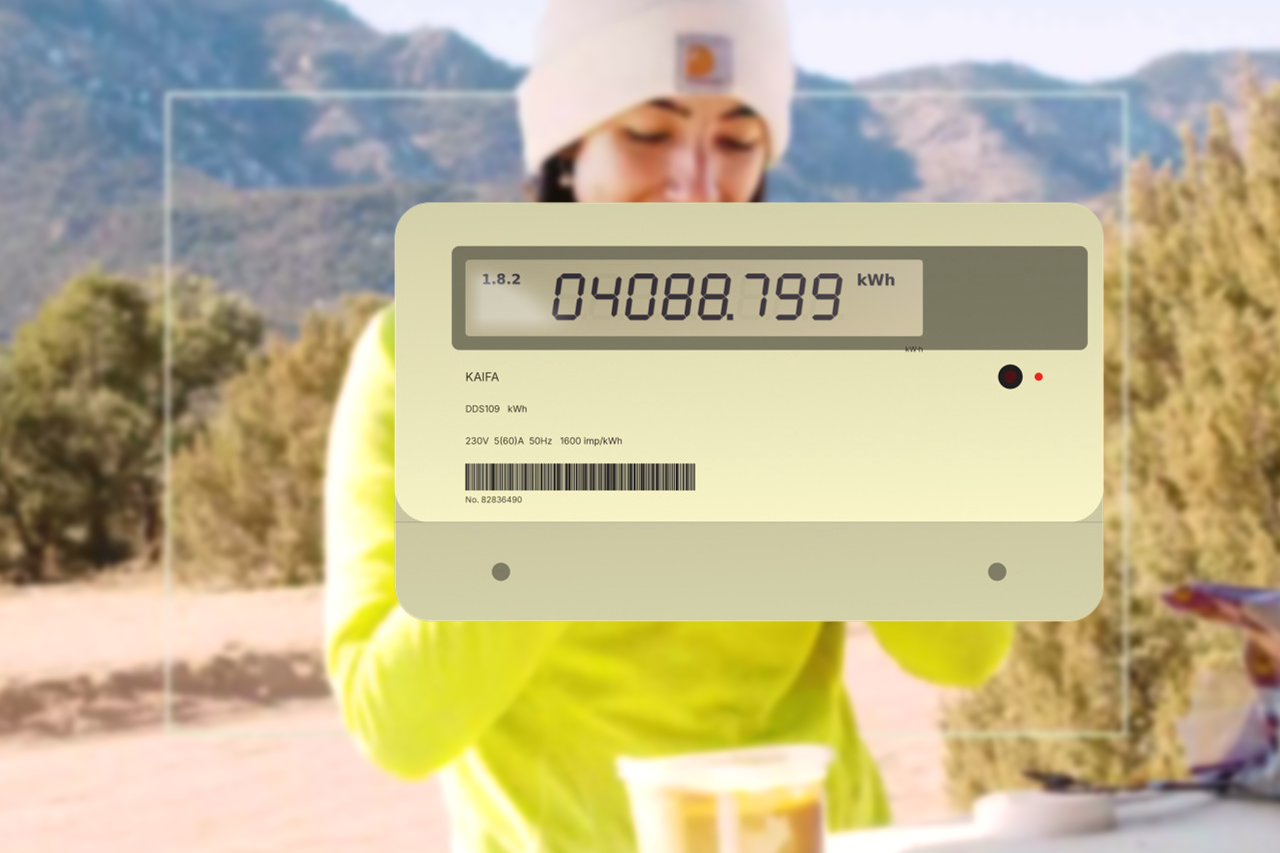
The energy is 4088.799 kWh
